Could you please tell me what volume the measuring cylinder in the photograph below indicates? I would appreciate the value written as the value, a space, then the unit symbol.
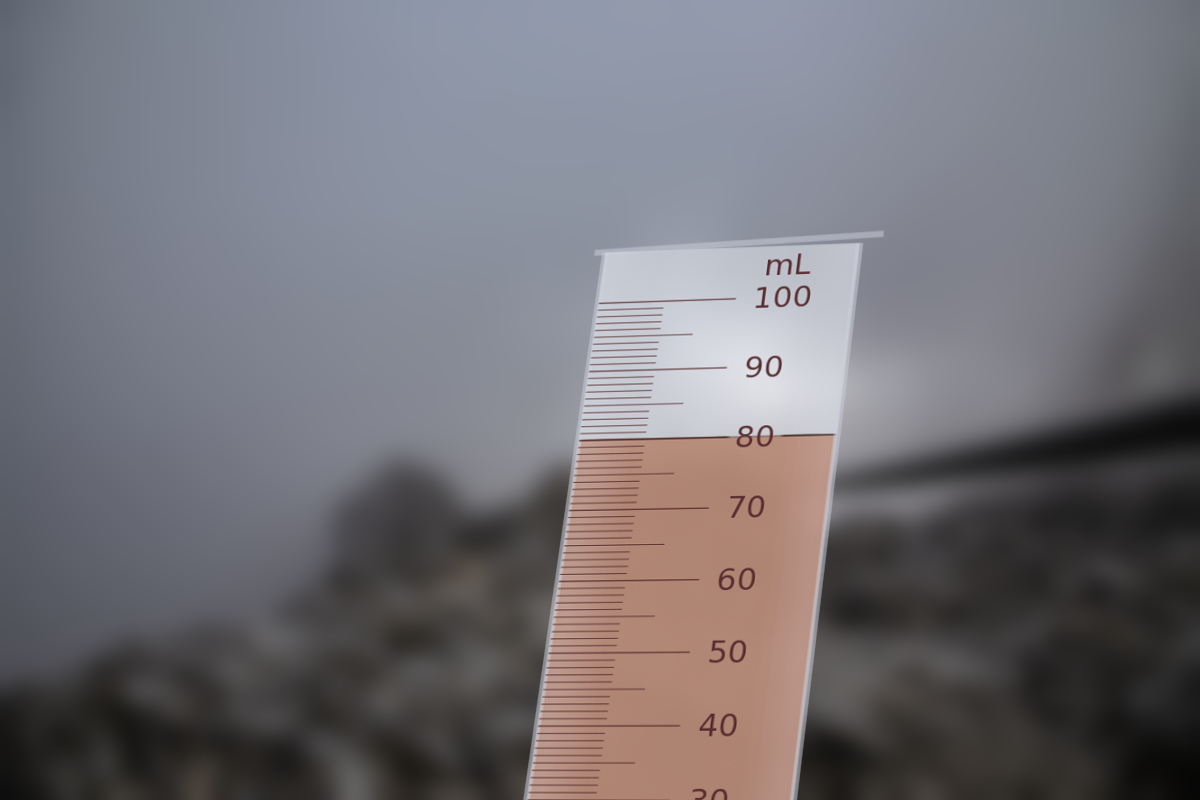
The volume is 80 mL
